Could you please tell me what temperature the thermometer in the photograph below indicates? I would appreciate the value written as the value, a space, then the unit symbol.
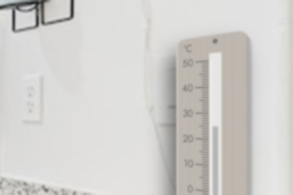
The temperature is 25 °C
